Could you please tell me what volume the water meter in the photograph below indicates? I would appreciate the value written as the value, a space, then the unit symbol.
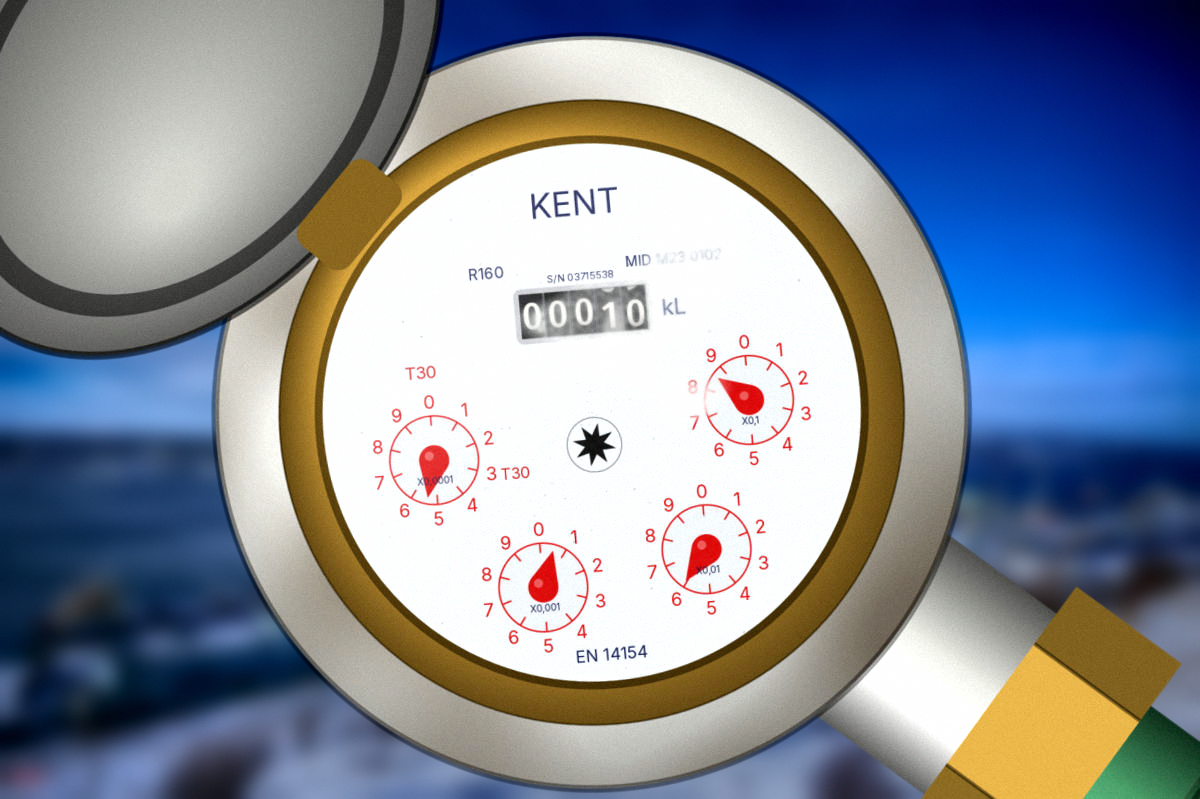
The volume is 9.8605 kL
